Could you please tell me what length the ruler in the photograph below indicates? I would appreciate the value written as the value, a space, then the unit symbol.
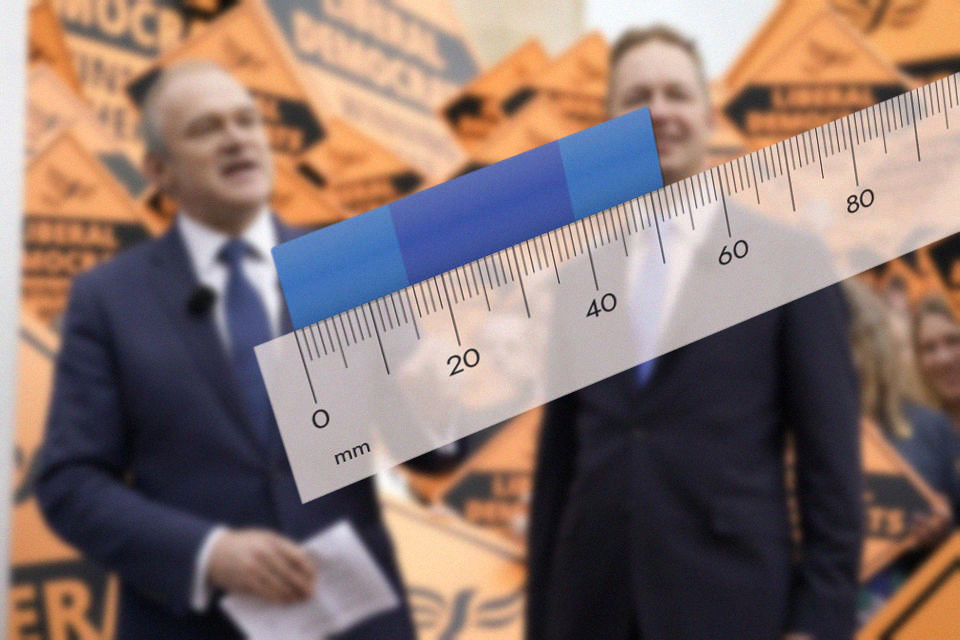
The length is 52 mm
